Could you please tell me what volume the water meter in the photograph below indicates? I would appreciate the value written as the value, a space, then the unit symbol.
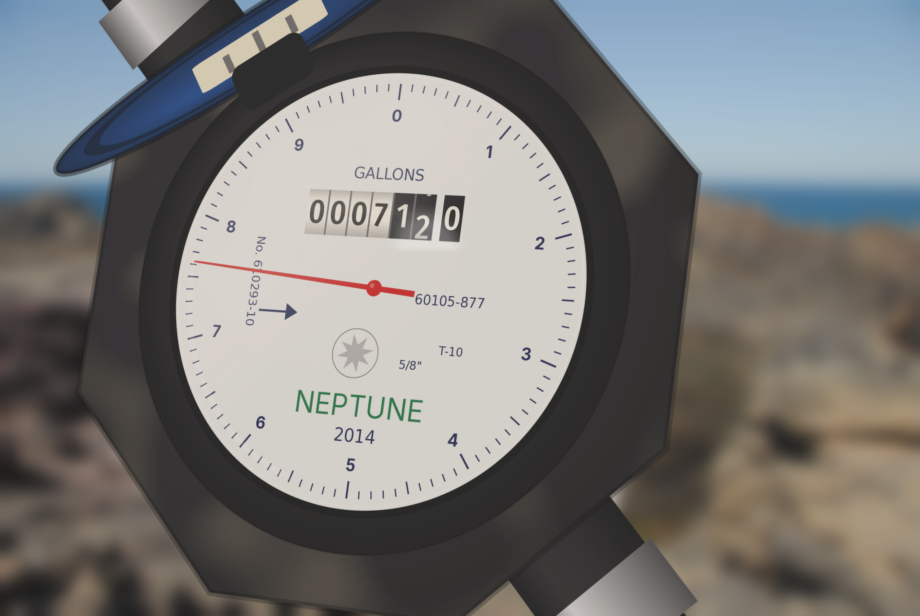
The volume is 7117.6 gal
